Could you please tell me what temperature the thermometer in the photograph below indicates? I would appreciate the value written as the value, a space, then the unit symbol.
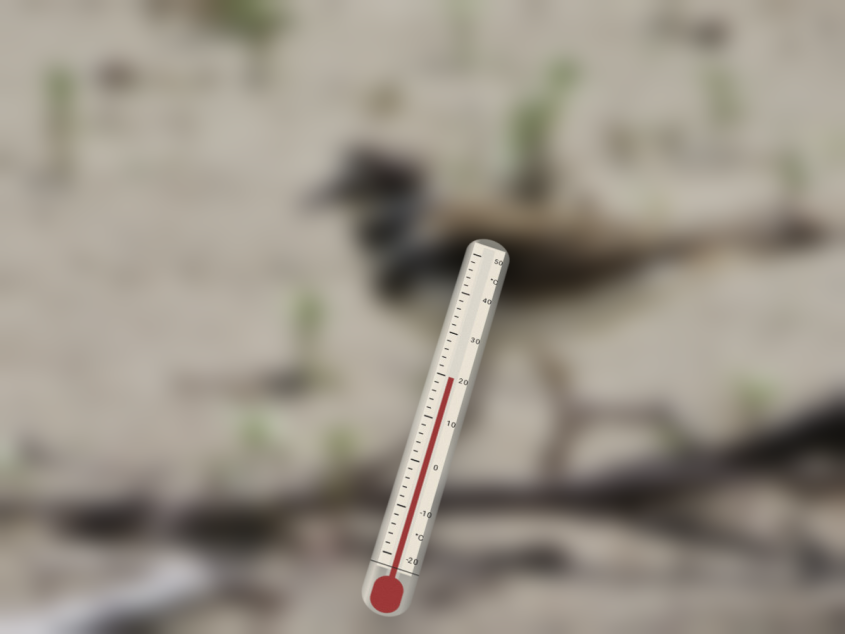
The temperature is 20 °C
